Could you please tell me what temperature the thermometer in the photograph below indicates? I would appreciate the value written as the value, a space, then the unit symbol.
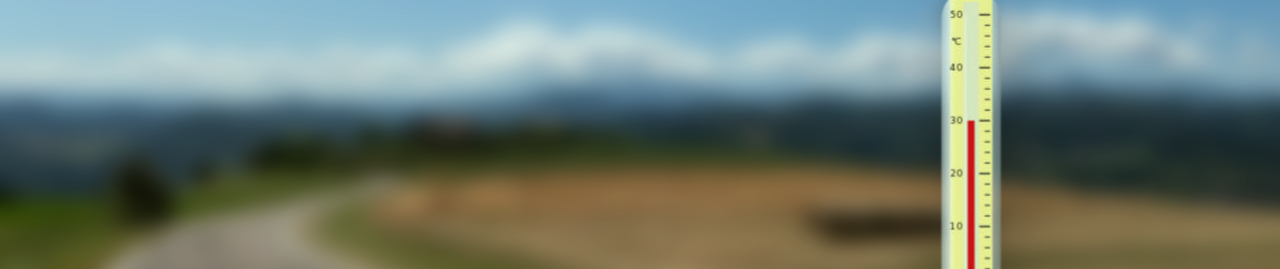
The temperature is 30 °C
